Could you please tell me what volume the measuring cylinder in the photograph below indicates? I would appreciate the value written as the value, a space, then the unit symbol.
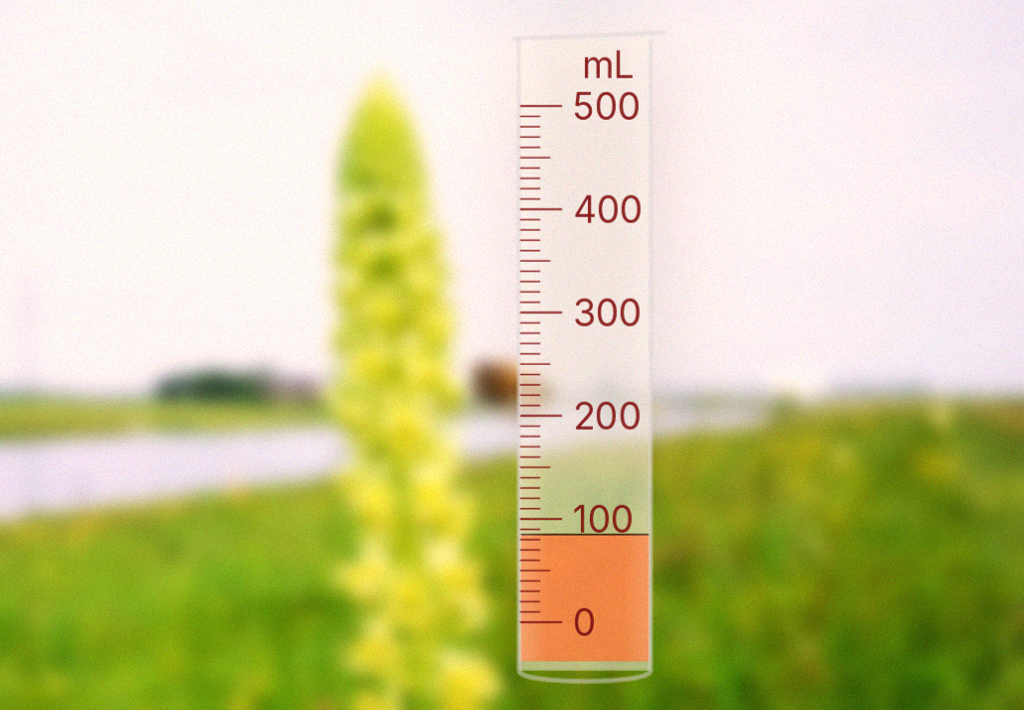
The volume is 85 mL
